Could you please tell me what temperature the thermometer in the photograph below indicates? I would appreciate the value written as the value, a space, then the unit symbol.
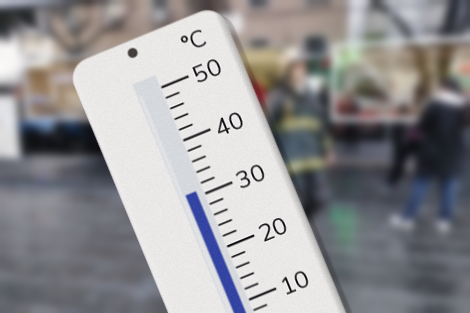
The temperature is 31 °C
